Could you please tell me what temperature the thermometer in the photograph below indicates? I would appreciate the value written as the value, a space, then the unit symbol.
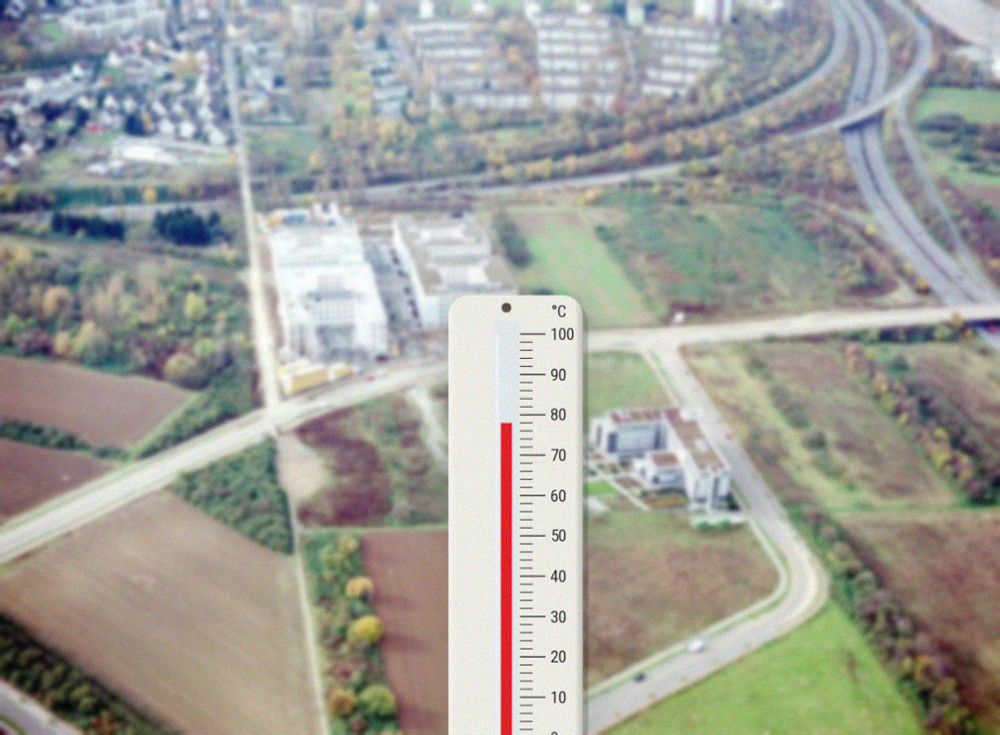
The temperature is 78 °C
